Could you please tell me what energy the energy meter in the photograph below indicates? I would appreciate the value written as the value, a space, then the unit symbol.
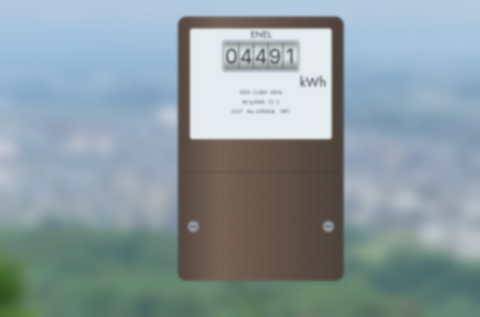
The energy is 4491 kWh
